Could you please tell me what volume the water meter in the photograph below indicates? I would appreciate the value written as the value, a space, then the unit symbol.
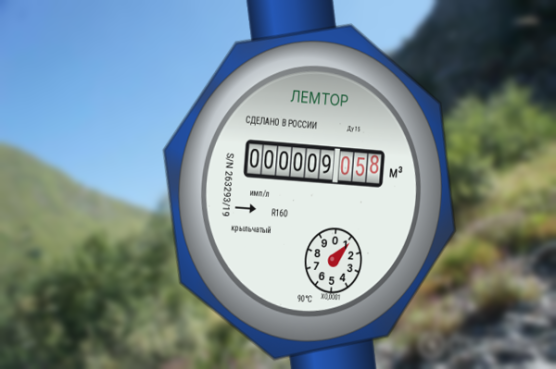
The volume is 9.0581 m³
